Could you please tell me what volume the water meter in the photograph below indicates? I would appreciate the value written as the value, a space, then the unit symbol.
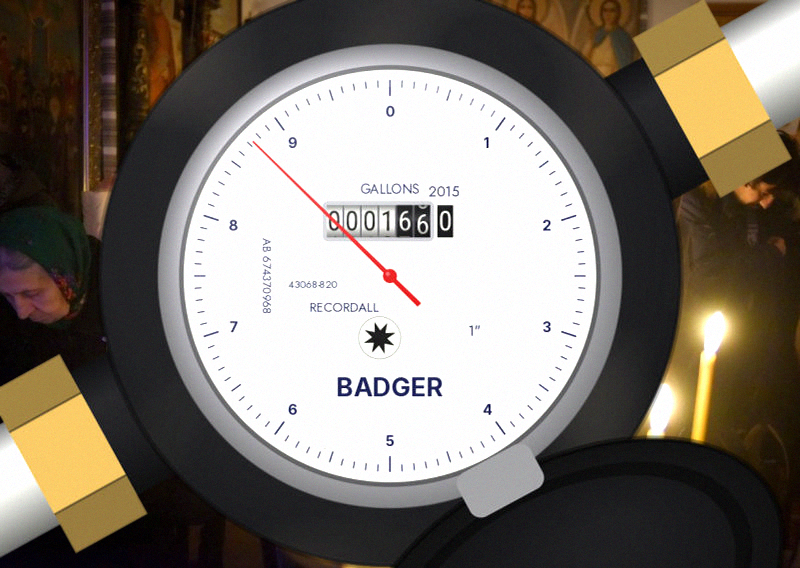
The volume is 1658.7 gal
